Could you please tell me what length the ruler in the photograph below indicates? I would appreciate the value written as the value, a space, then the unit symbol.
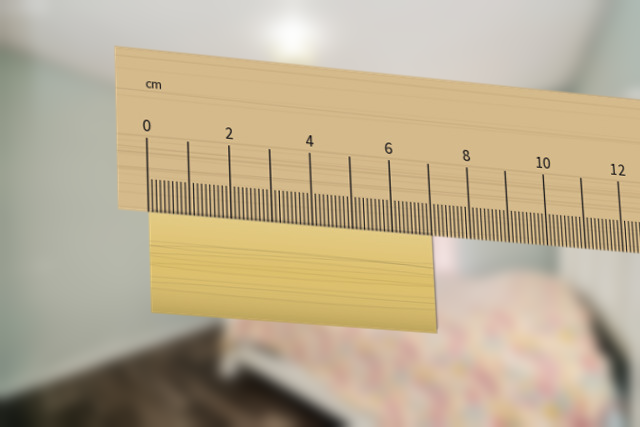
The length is 7 cm
